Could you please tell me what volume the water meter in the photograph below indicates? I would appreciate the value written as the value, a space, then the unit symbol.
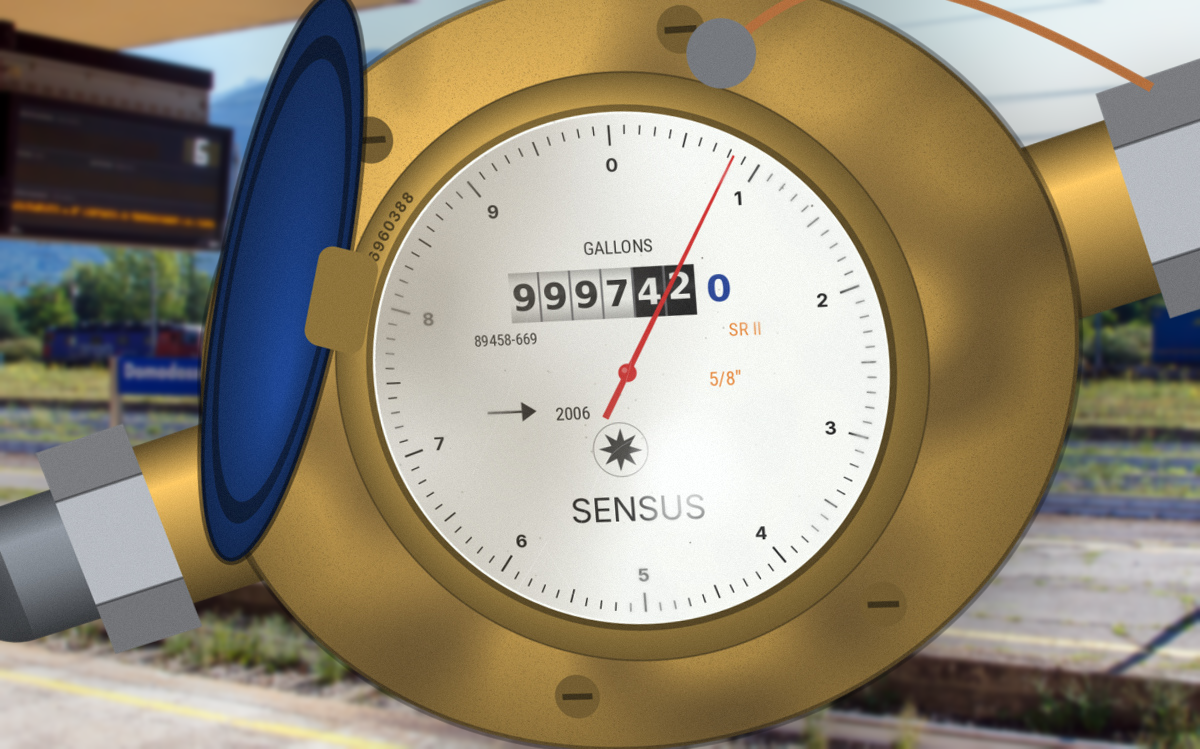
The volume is 9997420.8 gal
